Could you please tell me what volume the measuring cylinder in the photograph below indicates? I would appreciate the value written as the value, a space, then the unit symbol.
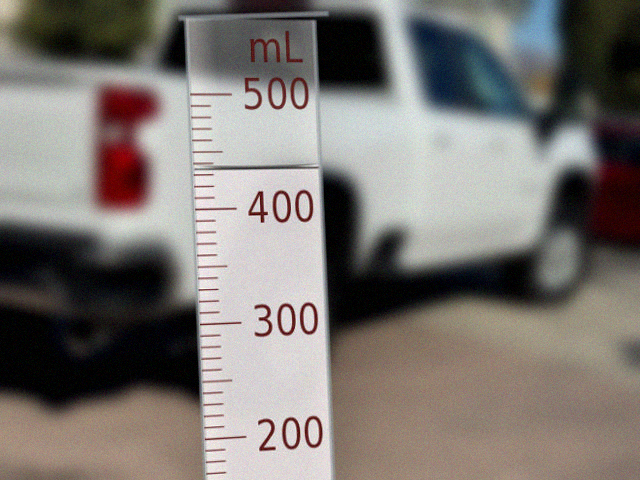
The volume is 435 mL
